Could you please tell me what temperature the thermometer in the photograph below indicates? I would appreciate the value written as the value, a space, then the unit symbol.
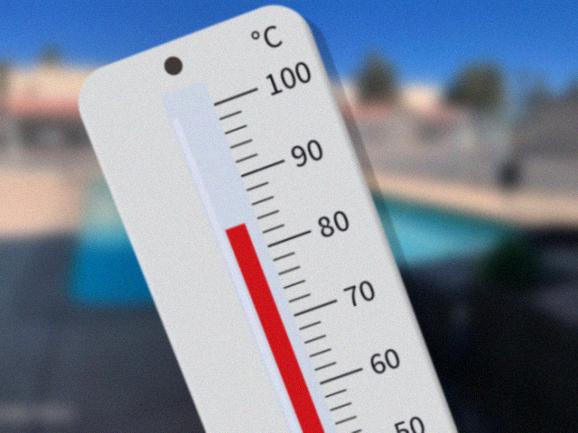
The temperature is 84 °C
